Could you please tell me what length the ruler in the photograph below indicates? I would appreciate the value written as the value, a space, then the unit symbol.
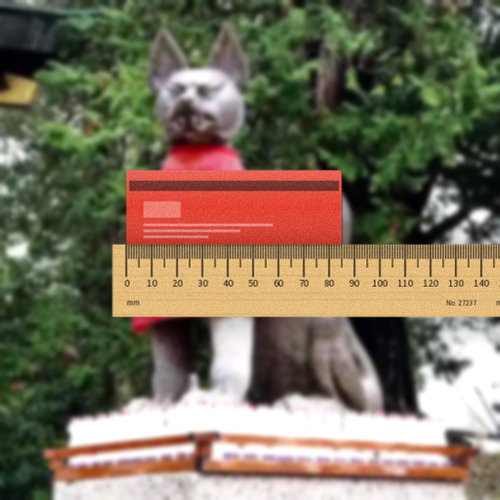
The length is 85 mm
